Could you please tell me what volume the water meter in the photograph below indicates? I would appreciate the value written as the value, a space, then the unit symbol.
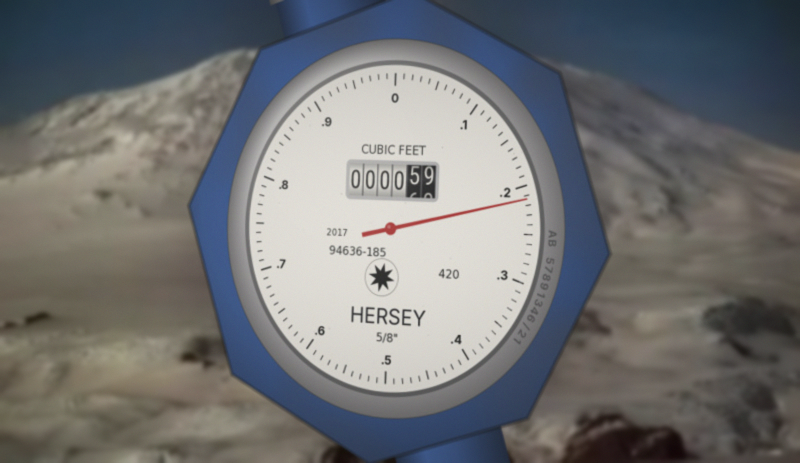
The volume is 59.21 ft³
